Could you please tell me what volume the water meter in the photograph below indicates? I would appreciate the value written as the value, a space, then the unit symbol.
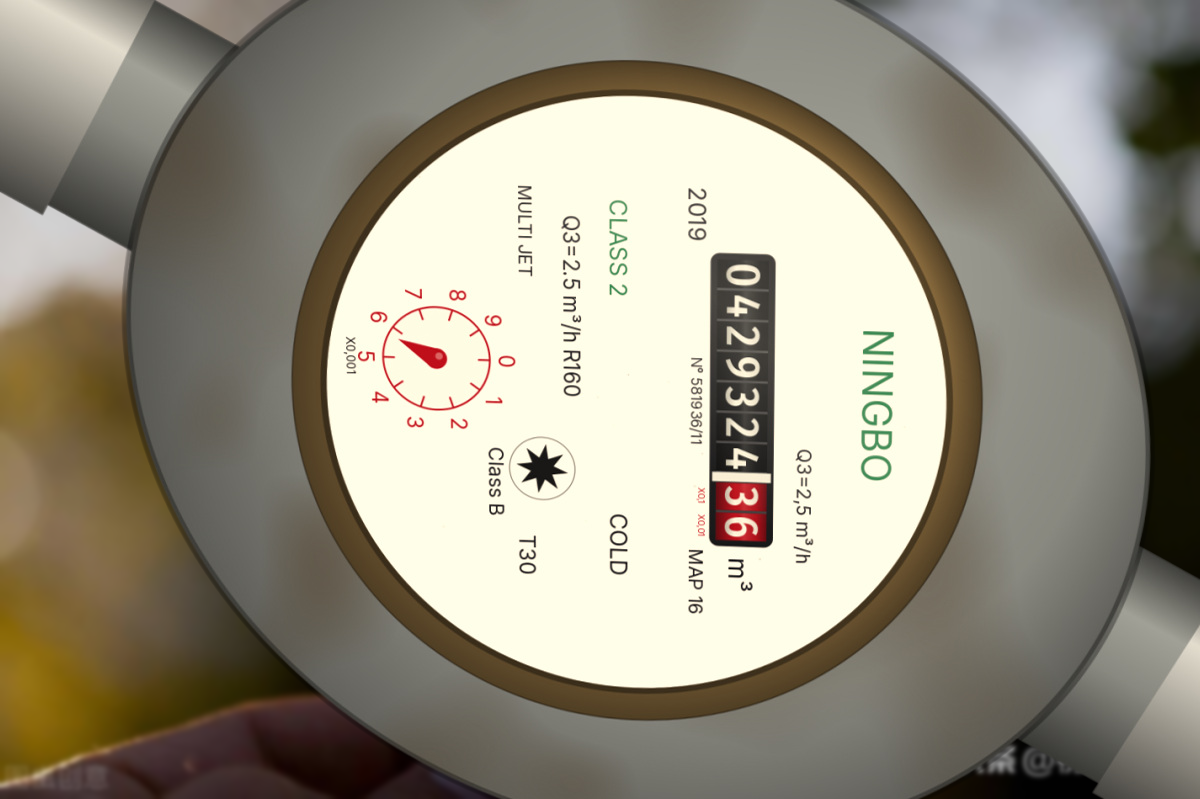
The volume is 429324.365 m³
